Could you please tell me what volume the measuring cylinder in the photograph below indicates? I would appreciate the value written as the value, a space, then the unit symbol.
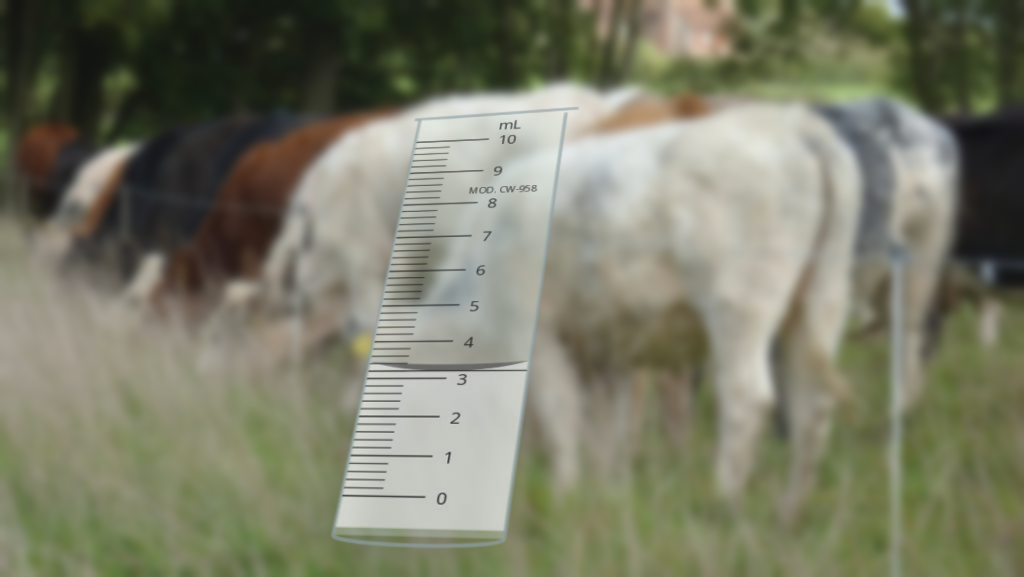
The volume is 3.2 mL
